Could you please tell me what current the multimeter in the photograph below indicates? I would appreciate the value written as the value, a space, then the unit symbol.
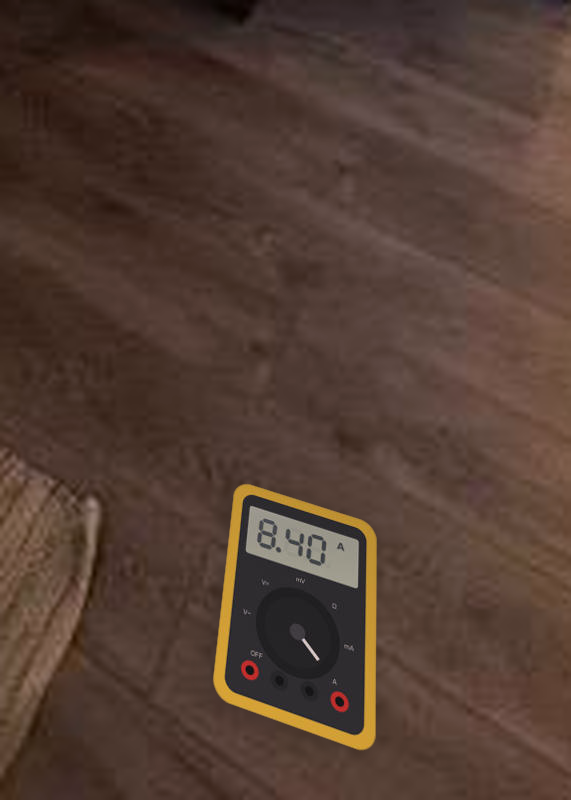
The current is 8.40 A
